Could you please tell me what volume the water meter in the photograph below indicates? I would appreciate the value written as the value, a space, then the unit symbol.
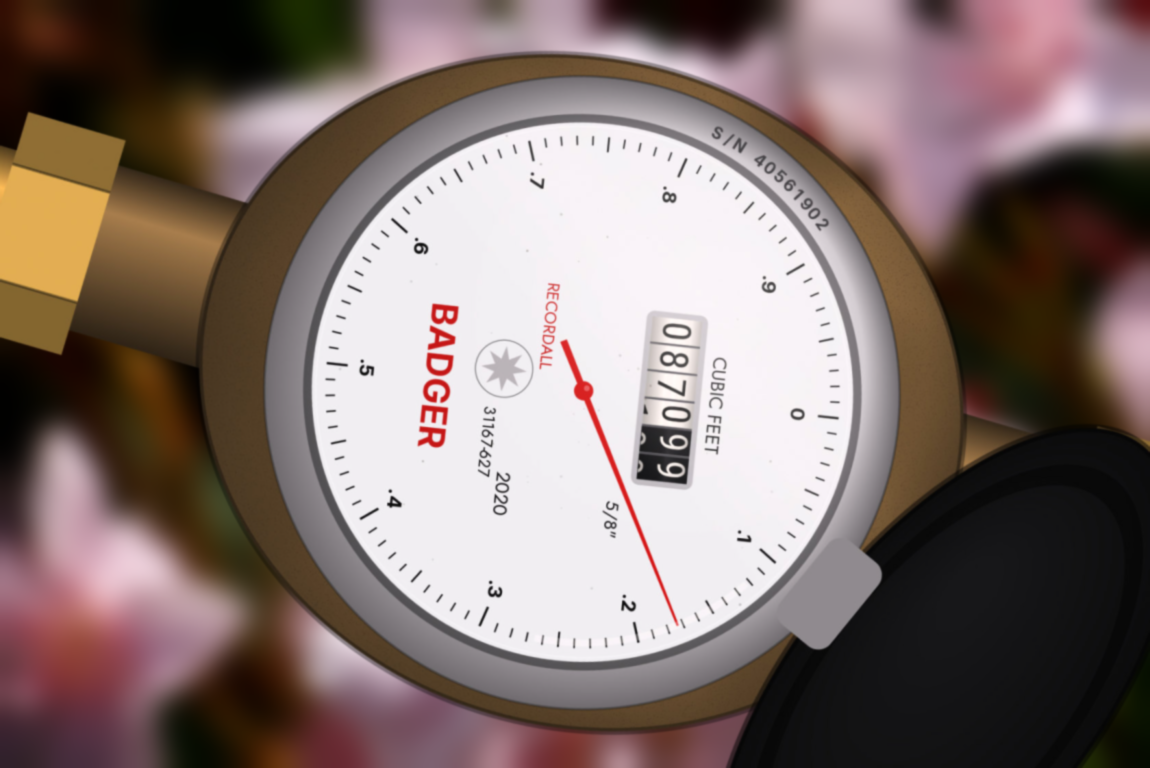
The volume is 87099.17 ft³
